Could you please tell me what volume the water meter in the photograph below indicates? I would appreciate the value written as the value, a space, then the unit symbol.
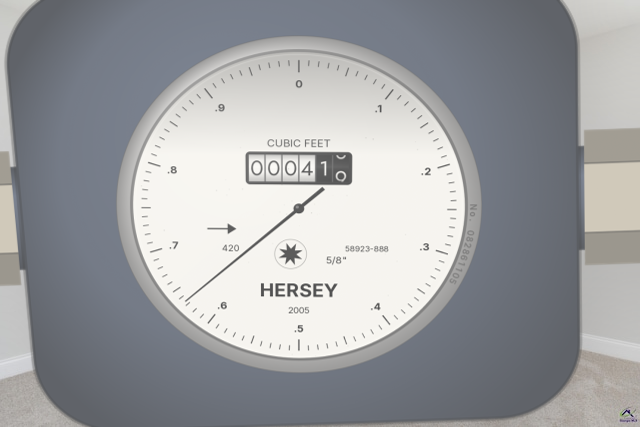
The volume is 418.63 ft³
